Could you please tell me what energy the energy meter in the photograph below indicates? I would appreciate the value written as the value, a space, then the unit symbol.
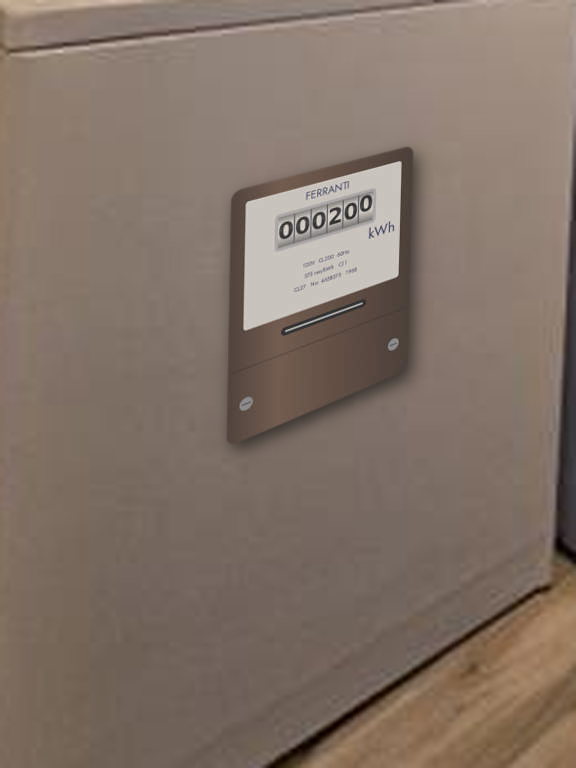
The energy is 200 kWh
